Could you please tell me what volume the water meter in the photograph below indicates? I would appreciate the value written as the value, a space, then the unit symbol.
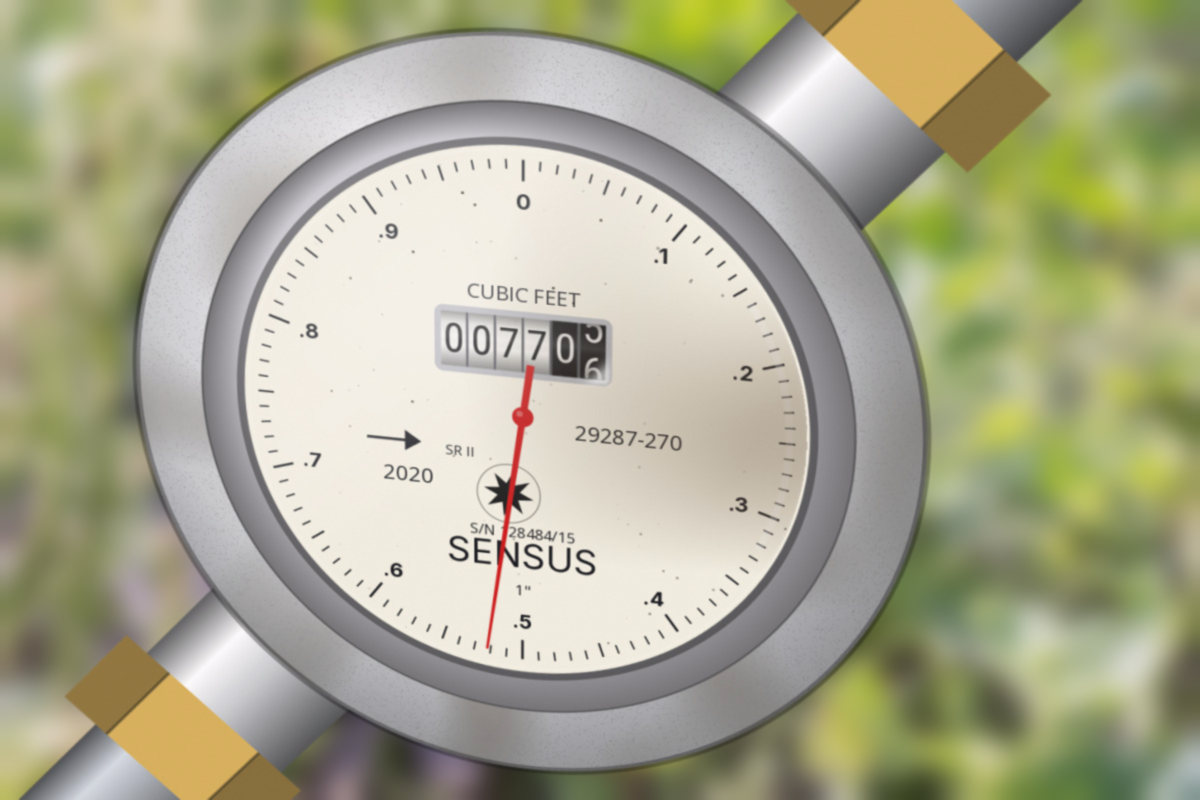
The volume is 7705.52 ft³
